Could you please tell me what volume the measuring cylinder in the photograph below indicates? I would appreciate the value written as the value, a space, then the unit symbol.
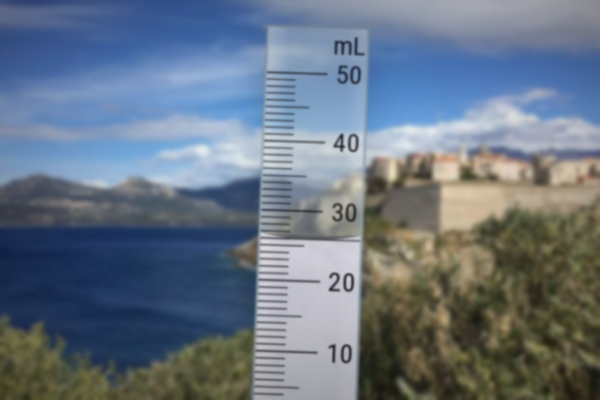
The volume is 26 mL
